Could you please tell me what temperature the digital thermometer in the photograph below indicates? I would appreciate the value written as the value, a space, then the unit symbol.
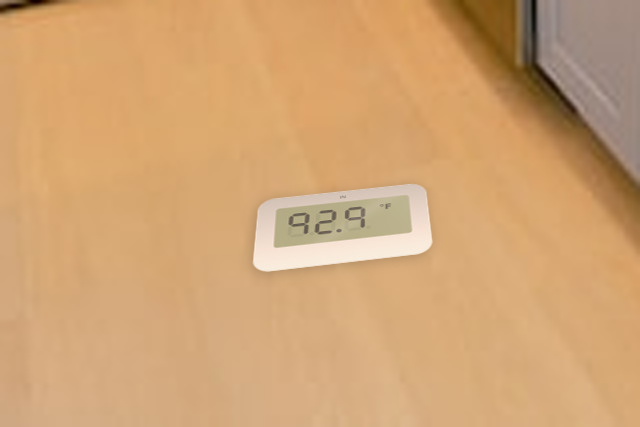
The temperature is 92.9 °F
